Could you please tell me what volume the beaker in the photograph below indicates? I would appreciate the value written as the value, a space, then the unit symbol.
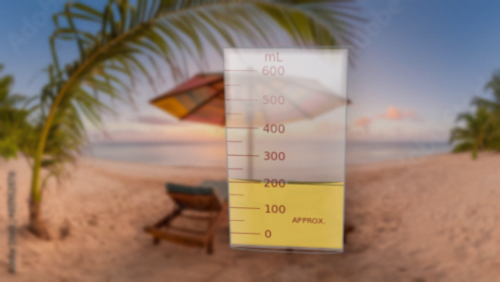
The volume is 200 mL
